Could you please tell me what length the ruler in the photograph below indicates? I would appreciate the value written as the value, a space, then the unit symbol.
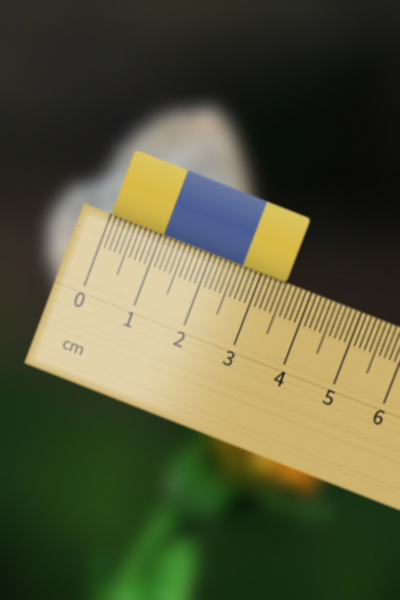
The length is 3.5 cm
